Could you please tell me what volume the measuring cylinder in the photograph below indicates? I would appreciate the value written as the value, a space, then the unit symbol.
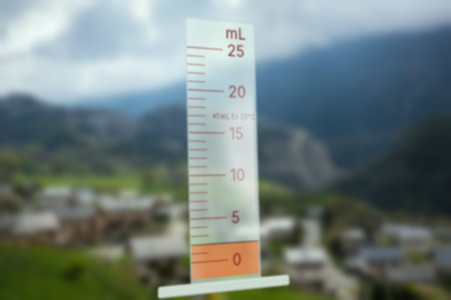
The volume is 2 mL
